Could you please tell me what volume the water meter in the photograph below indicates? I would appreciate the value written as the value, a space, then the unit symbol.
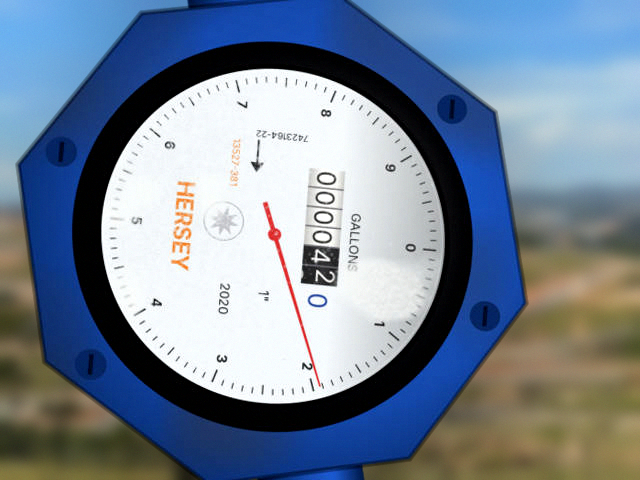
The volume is 421.9 gal
